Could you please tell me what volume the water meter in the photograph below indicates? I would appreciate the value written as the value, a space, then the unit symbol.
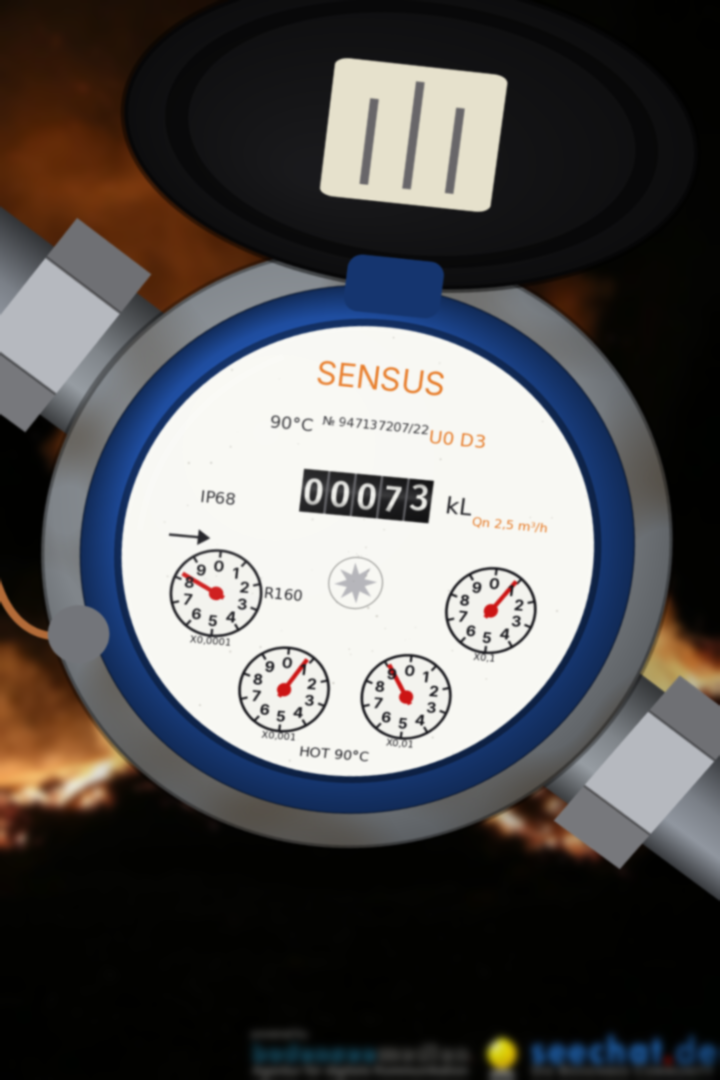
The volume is 73.0908 kL
